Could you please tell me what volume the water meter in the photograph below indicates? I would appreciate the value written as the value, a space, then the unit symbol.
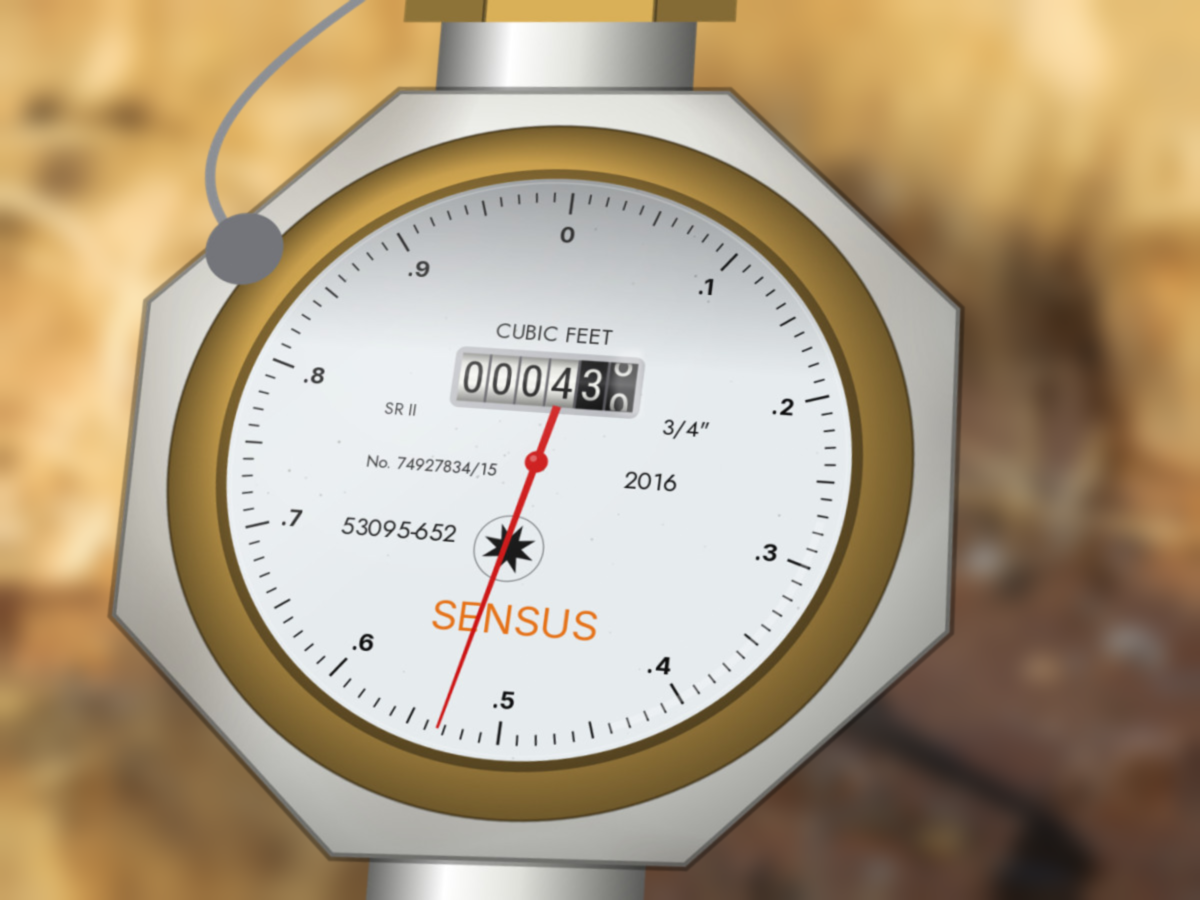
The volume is 438.53 ft³
